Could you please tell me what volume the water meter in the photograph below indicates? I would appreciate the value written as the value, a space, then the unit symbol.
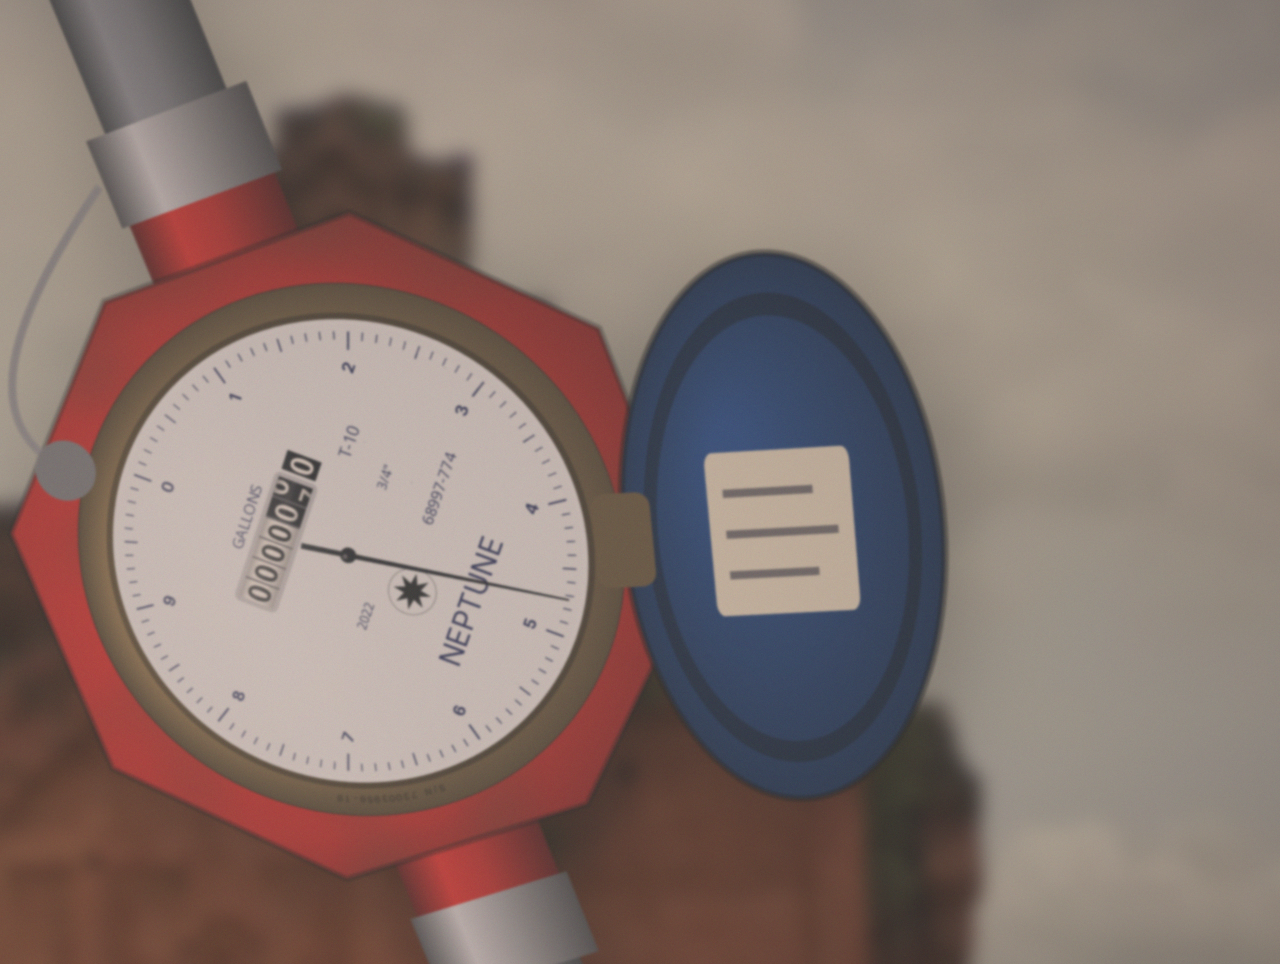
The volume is 64.7 gal
